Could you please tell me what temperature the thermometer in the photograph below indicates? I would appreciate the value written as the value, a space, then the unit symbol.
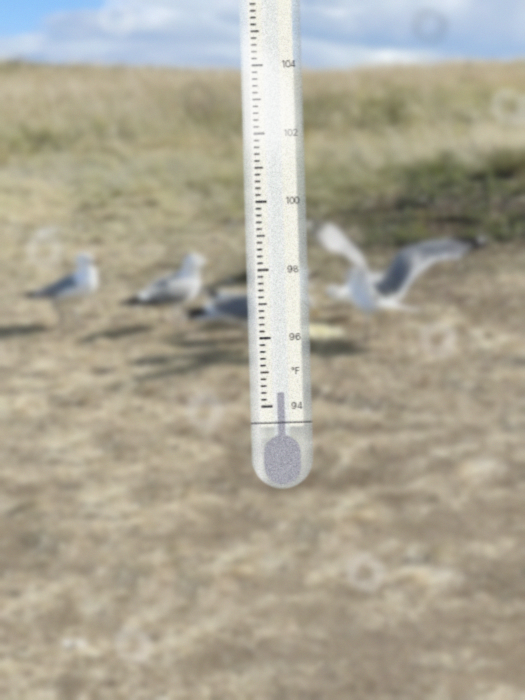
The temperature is 94.4 °F
